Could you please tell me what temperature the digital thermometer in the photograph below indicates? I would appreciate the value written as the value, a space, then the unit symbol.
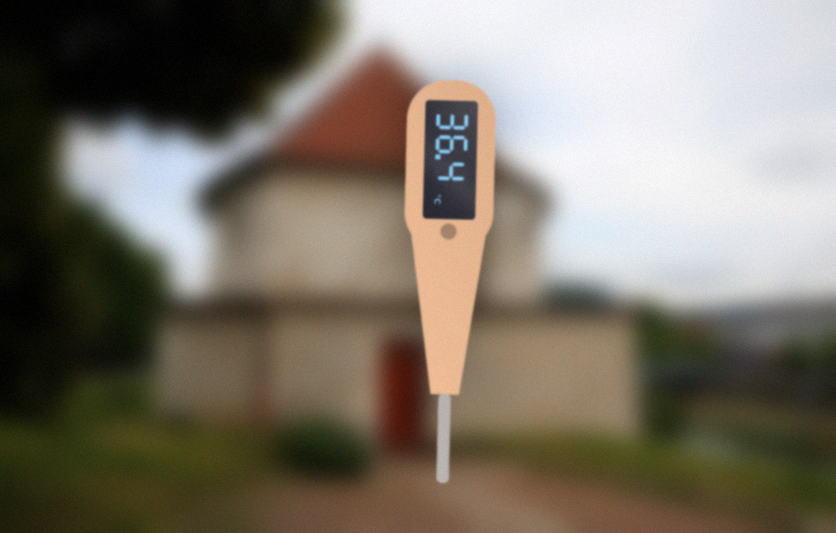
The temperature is 36.4 °C
